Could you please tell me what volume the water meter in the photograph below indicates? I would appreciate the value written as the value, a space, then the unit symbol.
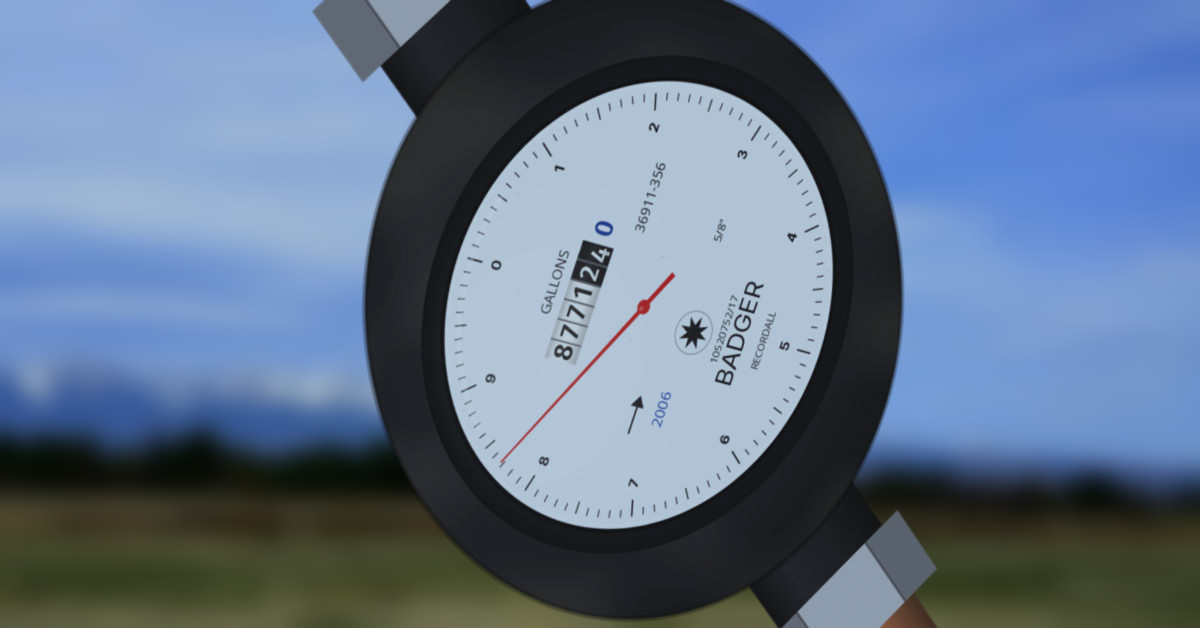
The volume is 8771238.3 gal
